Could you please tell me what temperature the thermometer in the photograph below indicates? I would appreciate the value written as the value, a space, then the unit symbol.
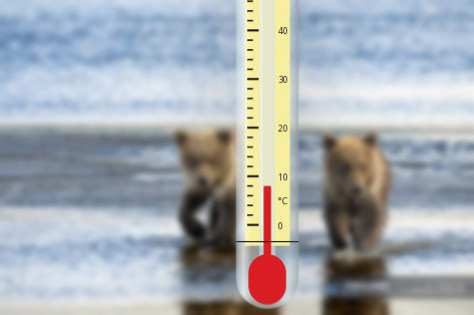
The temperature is 8 °C
